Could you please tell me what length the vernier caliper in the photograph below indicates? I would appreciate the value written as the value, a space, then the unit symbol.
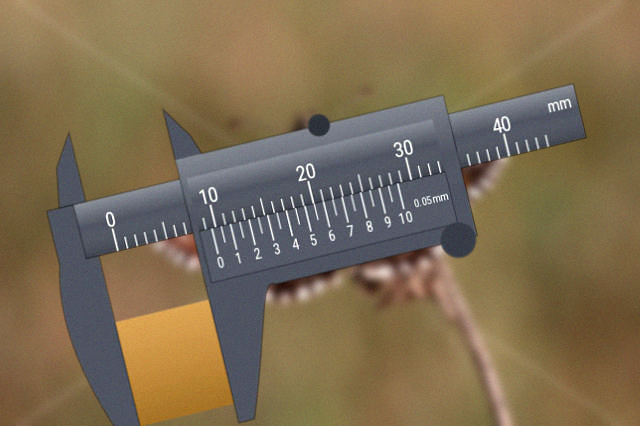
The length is 9.6 mm
